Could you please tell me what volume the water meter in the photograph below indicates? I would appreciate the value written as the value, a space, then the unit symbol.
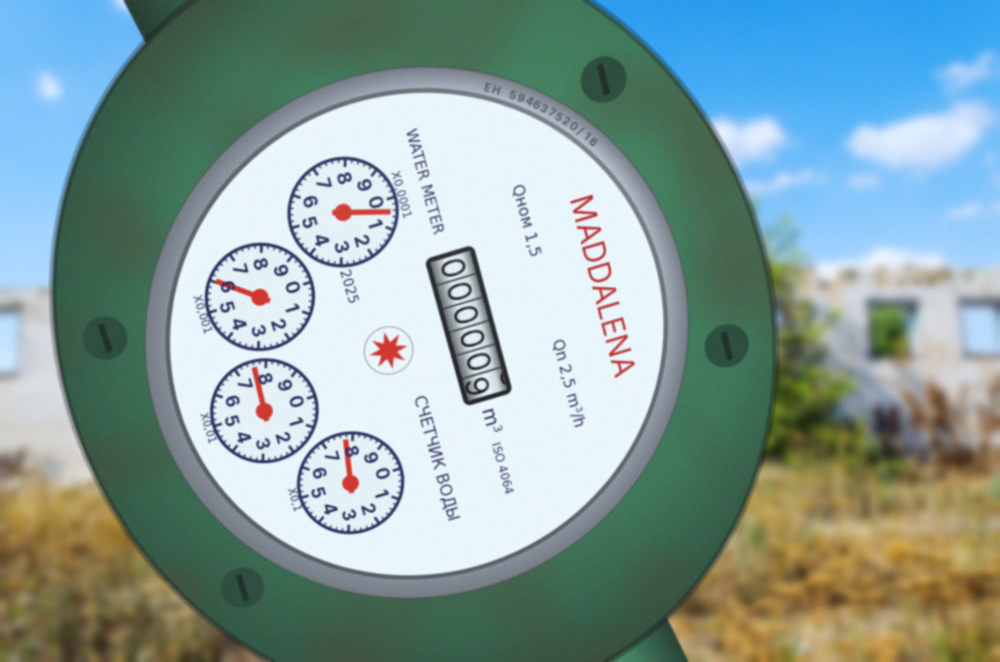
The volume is 8.7760 m³
